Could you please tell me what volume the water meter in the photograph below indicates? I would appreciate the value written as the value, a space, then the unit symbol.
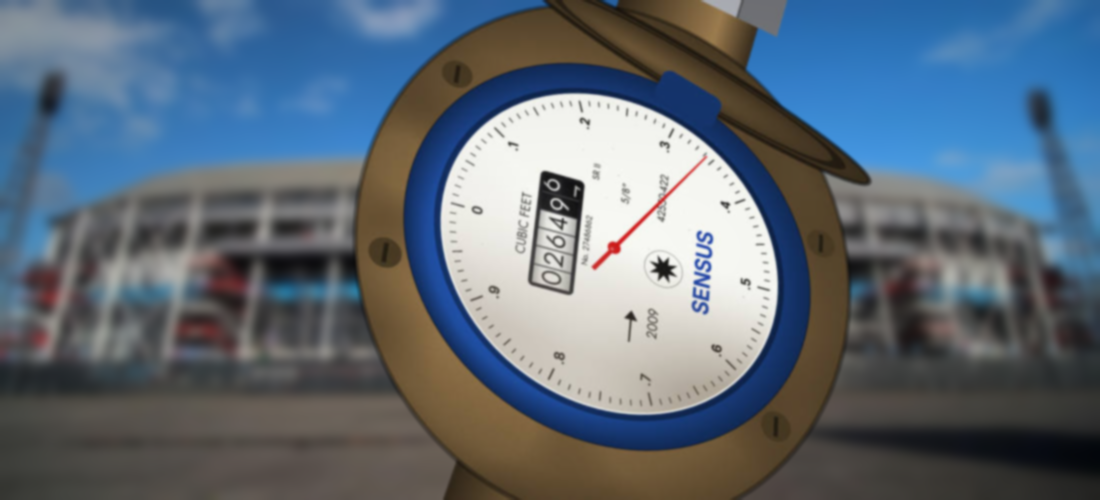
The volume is 26496.34 ft³
